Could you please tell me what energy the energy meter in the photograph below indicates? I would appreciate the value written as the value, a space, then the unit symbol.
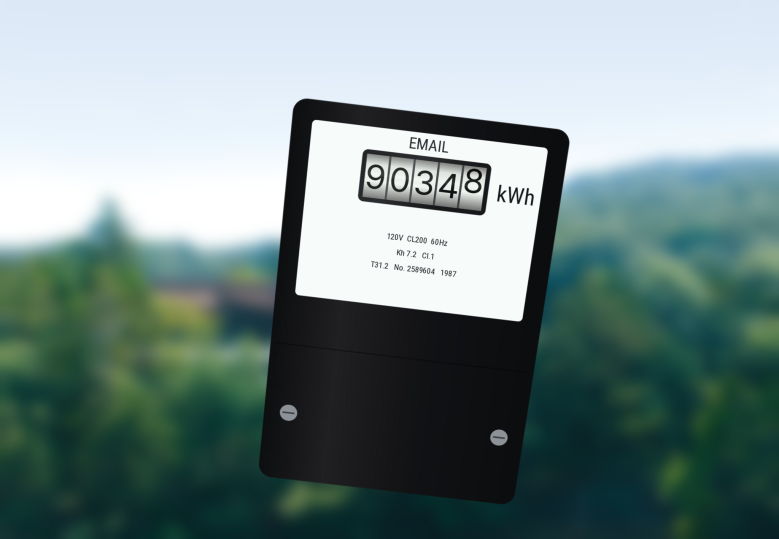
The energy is 90348 kWh
